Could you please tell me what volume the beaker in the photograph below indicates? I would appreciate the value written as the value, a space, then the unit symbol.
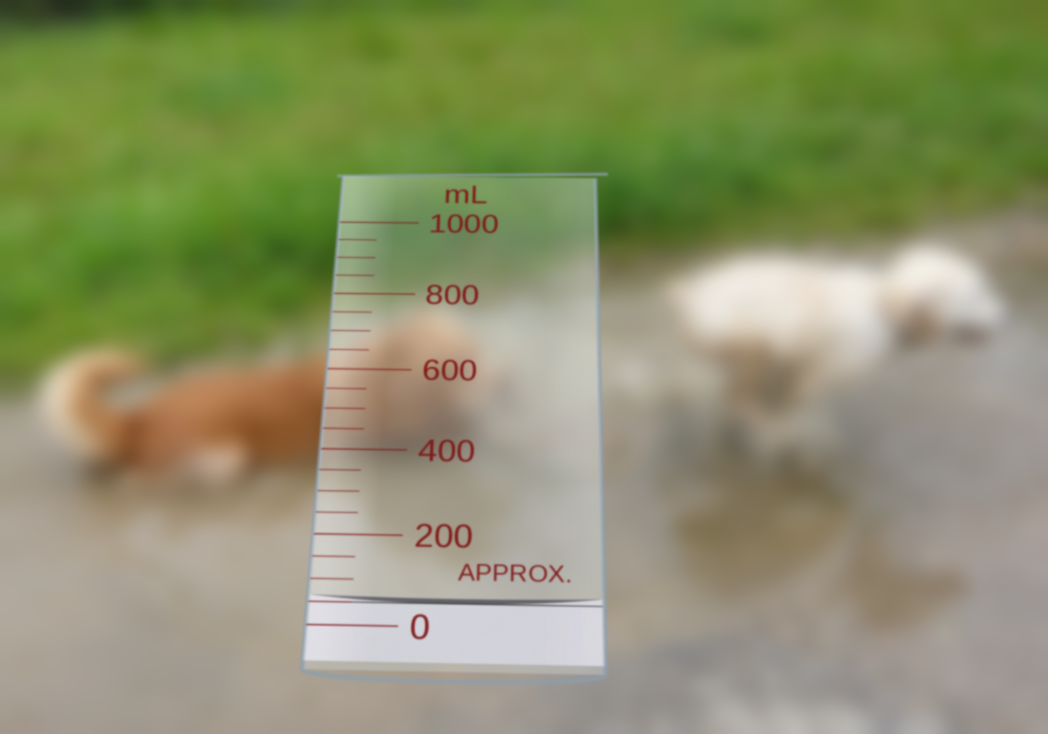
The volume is 50 mL
